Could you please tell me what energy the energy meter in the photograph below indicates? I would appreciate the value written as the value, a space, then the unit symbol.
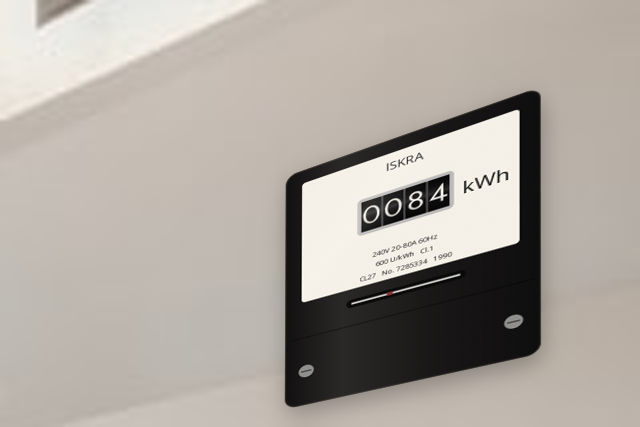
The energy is 84 kWh
